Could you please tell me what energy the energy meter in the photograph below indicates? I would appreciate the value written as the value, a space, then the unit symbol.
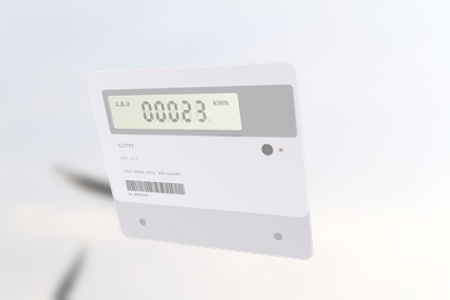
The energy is 23 kWh
